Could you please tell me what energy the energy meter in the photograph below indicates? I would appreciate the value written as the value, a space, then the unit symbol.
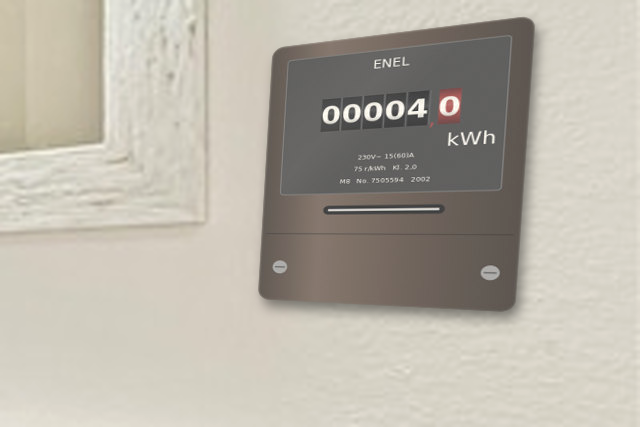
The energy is 4.0 kWh
